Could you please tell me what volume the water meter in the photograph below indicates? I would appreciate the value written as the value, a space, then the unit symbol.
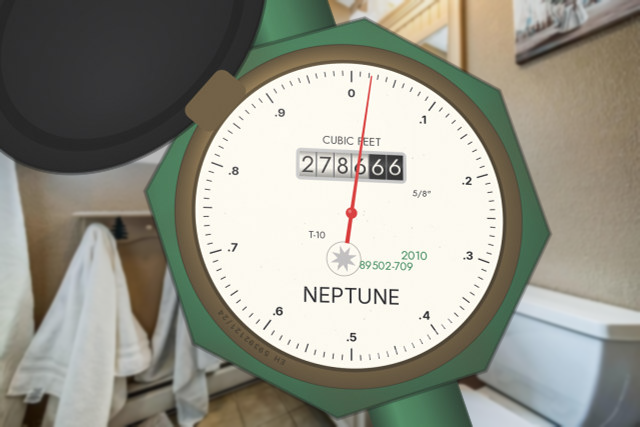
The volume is 278666.02 ft³
